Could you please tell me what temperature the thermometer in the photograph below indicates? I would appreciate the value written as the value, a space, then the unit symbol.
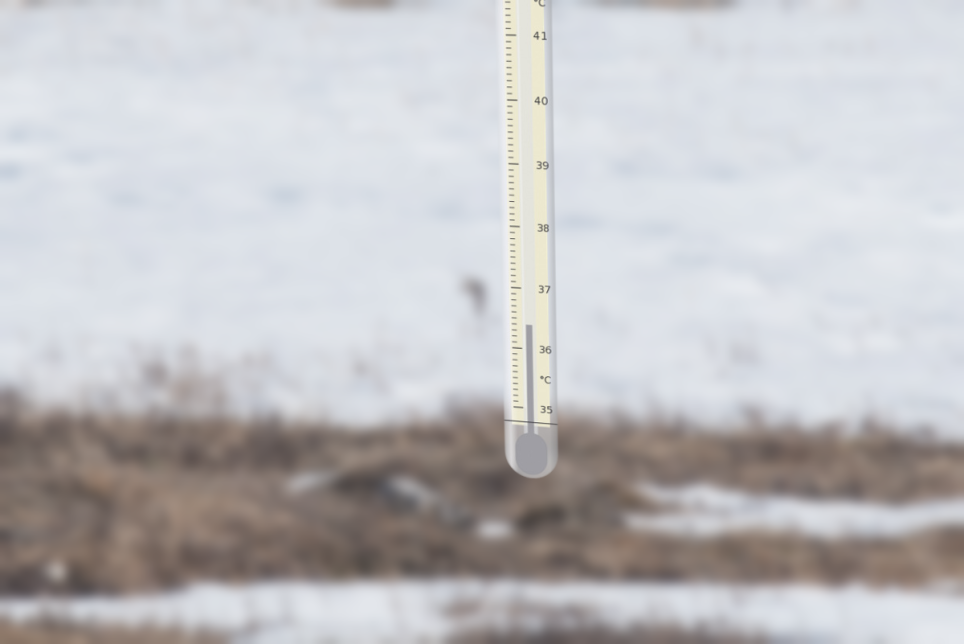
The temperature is 36.4 °C
